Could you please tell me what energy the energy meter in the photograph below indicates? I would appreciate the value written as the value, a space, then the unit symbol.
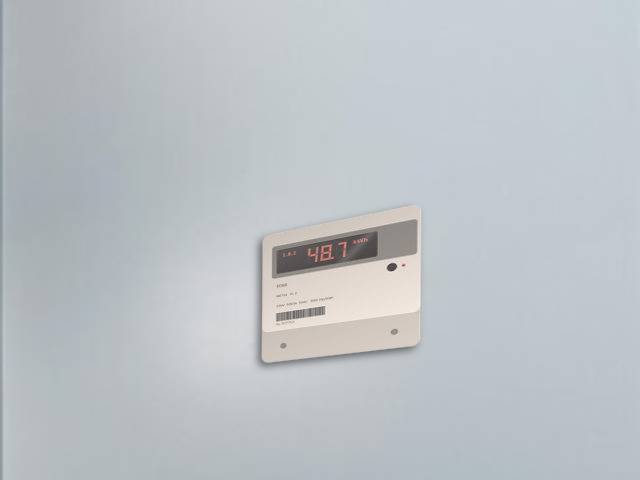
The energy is 48.7 kWh
